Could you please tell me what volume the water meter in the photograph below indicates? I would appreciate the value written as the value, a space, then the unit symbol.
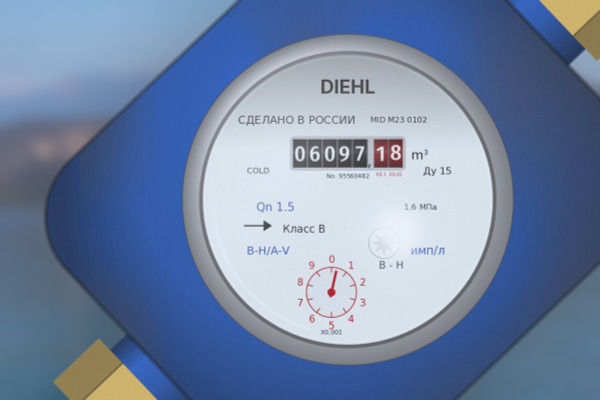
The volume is 6097.180 m³
